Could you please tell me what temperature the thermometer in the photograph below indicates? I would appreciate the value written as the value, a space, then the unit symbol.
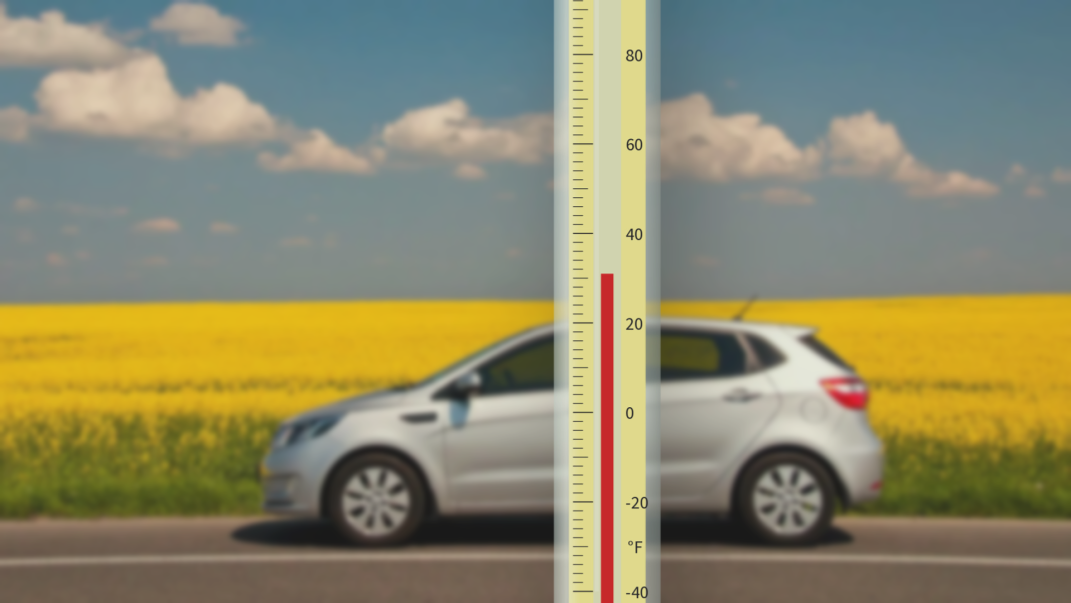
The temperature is 31 °F
